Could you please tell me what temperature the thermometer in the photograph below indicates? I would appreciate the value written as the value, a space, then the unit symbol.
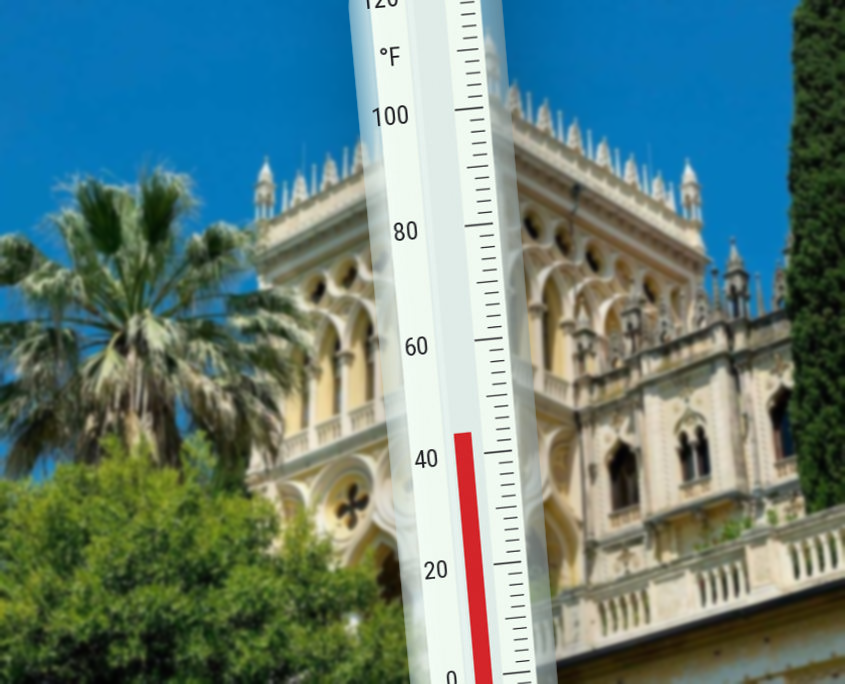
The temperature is 44 °F
